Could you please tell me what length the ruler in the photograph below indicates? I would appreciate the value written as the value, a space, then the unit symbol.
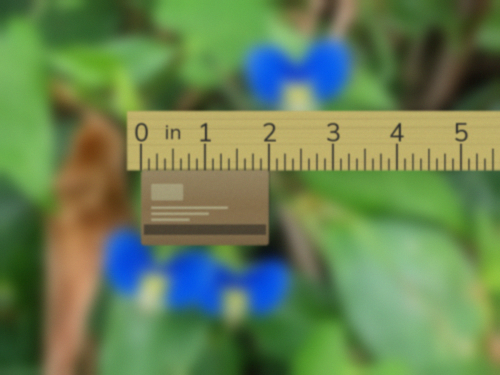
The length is 2 in
